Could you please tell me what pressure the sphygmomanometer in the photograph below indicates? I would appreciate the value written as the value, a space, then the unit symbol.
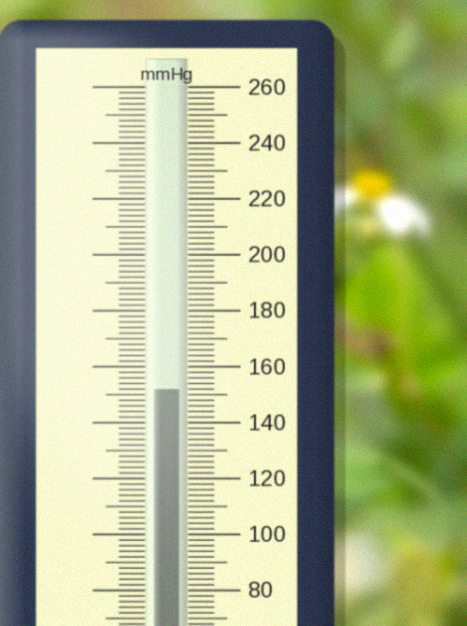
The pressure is 152 mmHg
